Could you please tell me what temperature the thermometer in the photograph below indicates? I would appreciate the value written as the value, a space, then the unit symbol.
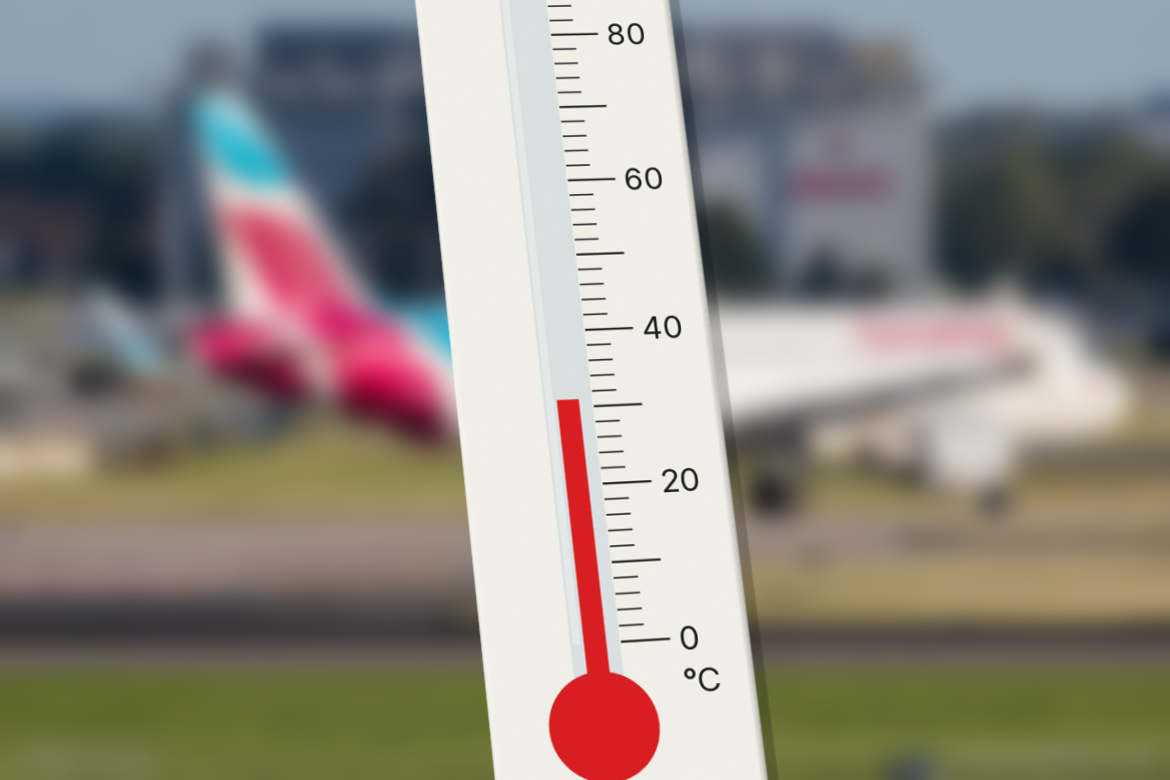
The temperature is 31 °C
